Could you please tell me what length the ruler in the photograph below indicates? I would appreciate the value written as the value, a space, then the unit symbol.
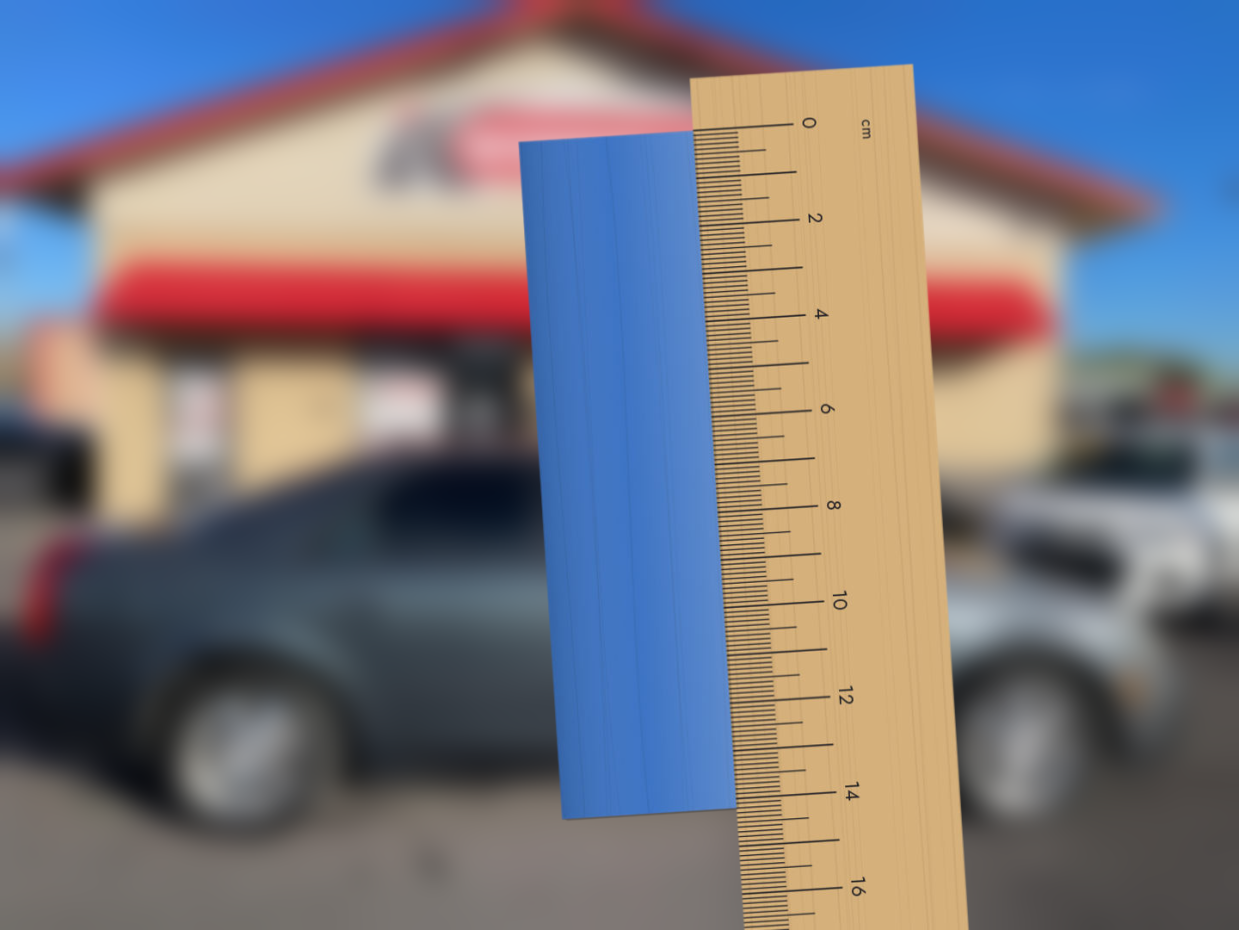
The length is 14.2 cm
